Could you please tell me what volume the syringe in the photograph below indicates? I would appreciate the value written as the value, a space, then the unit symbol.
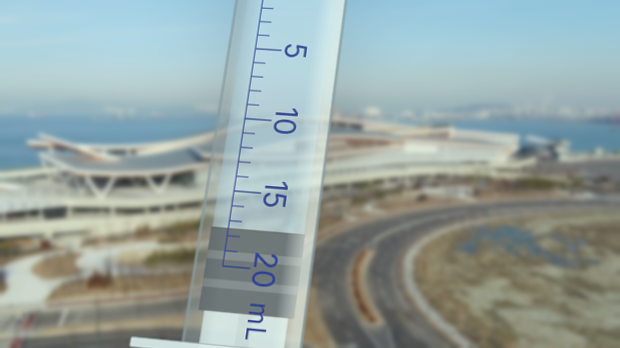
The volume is 17.5 mL
